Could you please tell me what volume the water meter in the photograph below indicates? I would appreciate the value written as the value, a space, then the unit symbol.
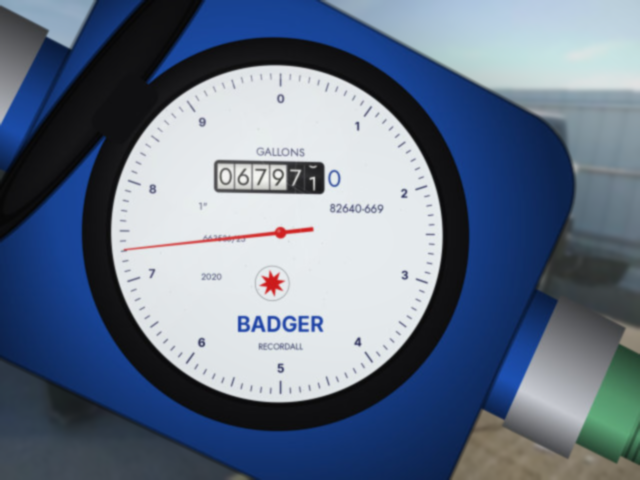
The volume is 679707.3 gal
